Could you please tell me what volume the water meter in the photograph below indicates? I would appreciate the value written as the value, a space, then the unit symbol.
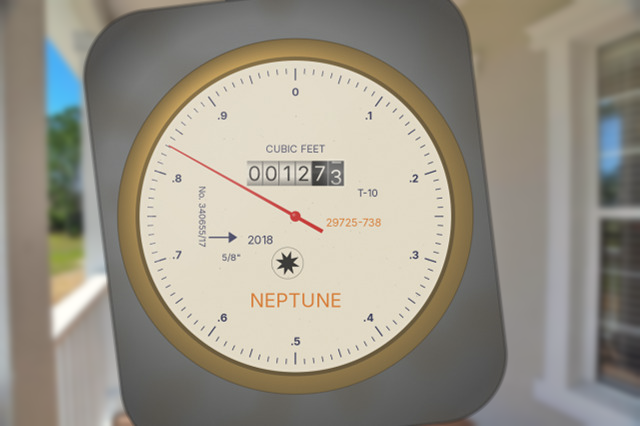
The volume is 1272.83 ft³
